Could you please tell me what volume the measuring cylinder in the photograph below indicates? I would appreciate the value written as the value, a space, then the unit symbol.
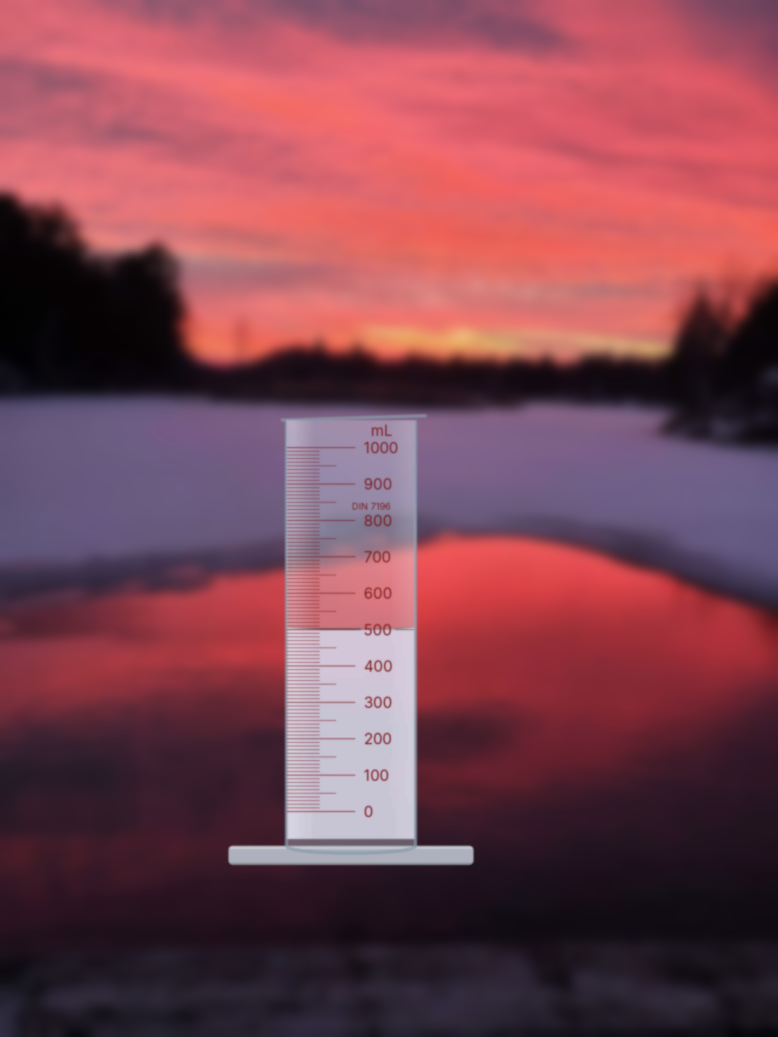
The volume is 500 mL
